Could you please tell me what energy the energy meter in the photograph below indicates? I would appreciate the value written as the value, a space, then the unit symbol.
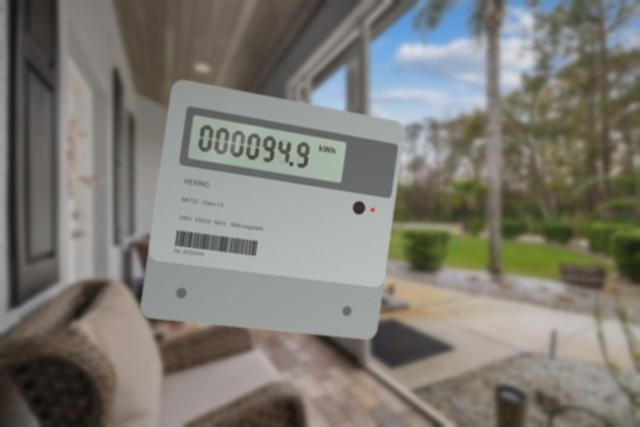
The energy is 94.9 kWh
